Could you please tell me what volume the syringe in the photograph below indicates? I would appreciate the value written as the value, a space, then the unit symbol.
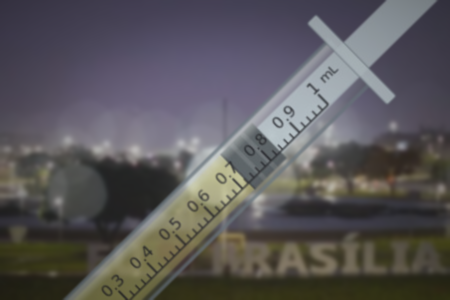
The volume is 0.72 mL
